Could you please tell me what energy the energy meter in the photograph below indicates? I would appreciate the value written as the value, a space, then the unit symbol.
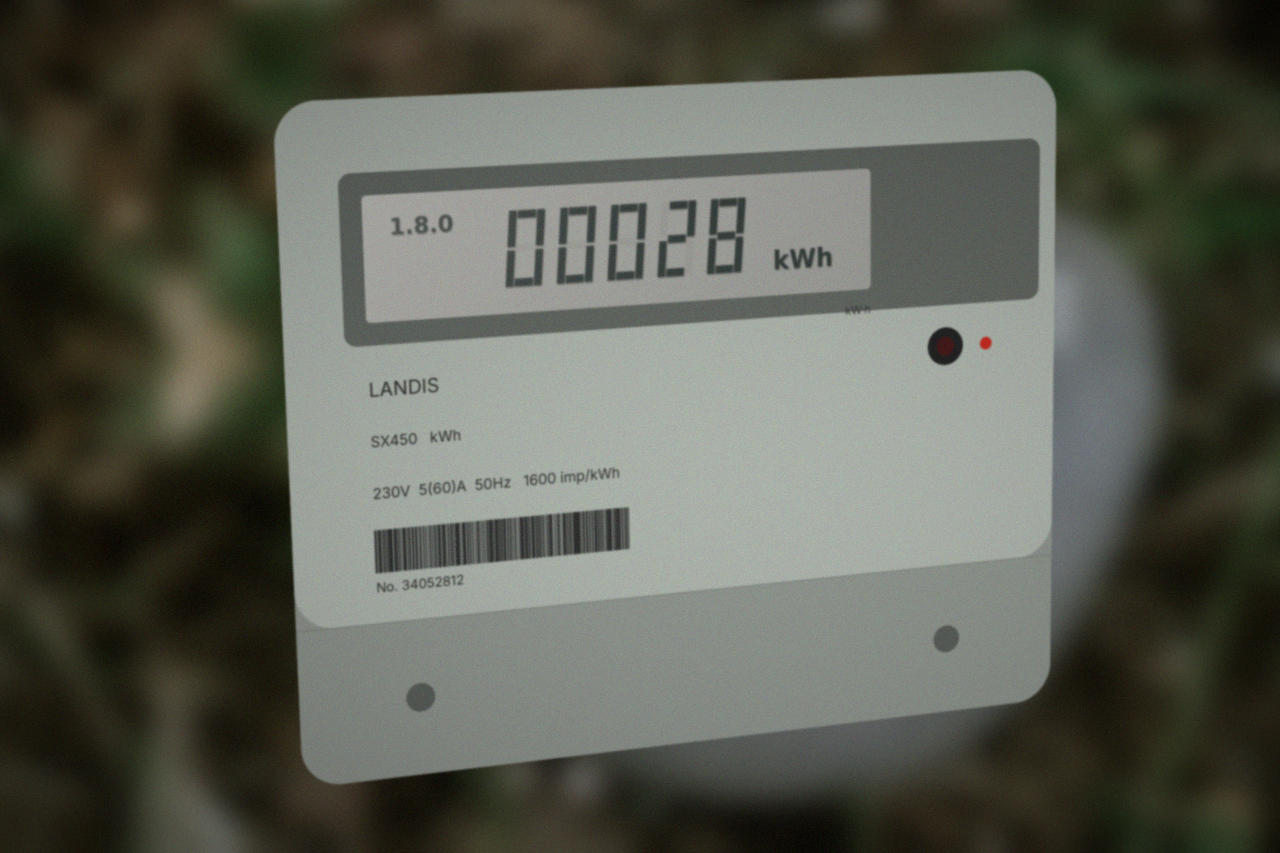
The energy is 28 kWh
